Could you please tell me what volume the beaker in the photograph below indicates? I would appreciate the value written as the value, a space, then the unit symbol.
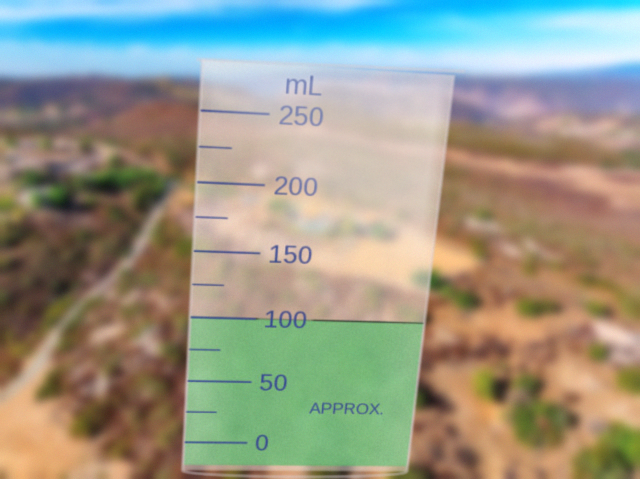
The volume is 100 mL
